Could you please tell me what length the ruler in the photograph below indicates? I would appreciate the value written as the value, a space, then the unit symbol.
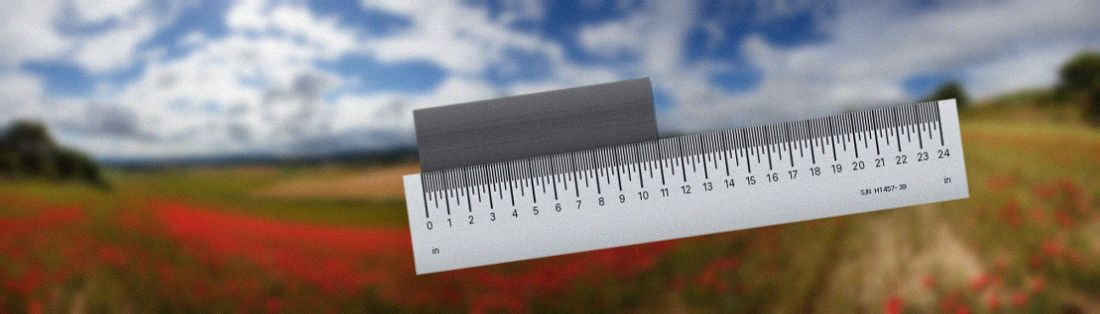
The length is 11 in
